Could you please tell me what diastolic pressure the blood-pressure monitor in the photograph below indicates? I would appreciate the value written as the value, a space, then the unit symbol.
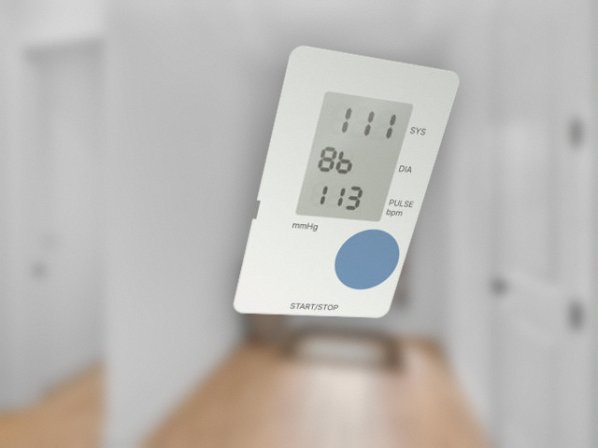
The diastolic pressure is 86 mmHg
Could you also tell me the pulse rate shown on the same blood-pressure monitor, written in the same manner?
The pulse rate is 113 bpm
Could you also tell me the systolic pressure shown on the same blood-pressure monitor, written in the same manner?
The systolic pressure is 111 mmHg
